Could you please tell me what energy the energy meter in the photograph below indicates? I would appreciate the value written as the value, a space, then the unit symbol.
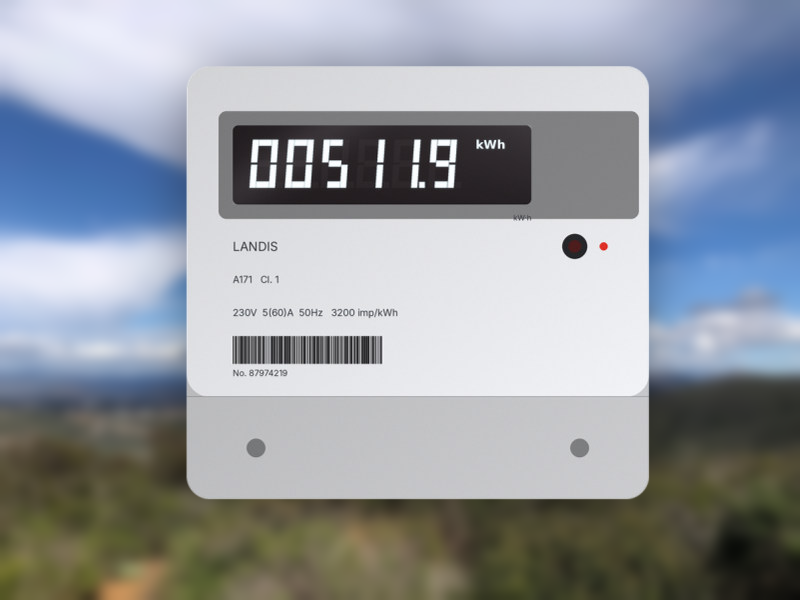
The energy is 511.9 kWh
